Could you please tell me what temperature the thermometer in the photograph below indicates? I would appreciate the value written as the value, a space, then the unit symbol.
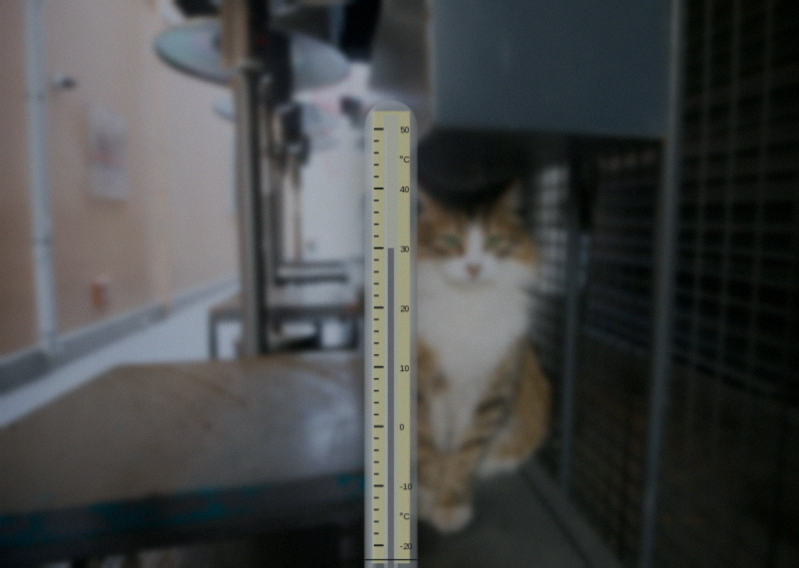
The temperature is 30 °C
